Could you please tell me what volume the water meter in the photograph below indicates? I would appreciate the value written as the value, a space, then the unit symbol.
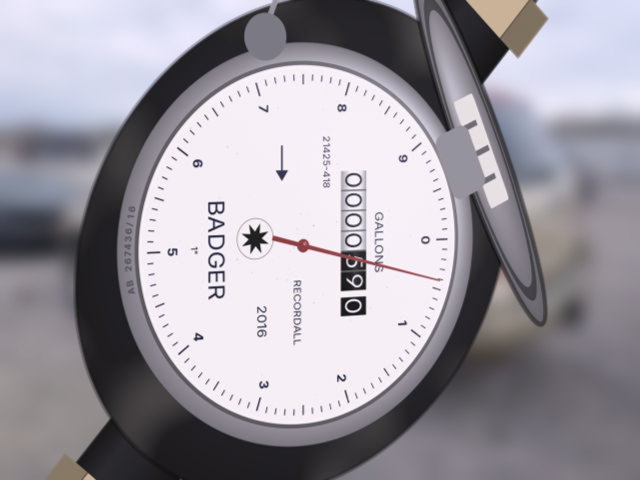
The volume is 590.4 gal
